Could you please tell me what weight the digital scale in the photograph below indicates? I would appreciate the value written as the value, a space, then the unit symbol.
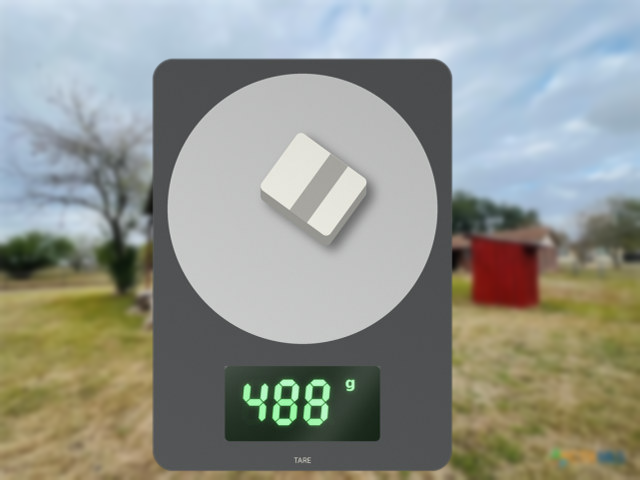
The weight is 488 g
